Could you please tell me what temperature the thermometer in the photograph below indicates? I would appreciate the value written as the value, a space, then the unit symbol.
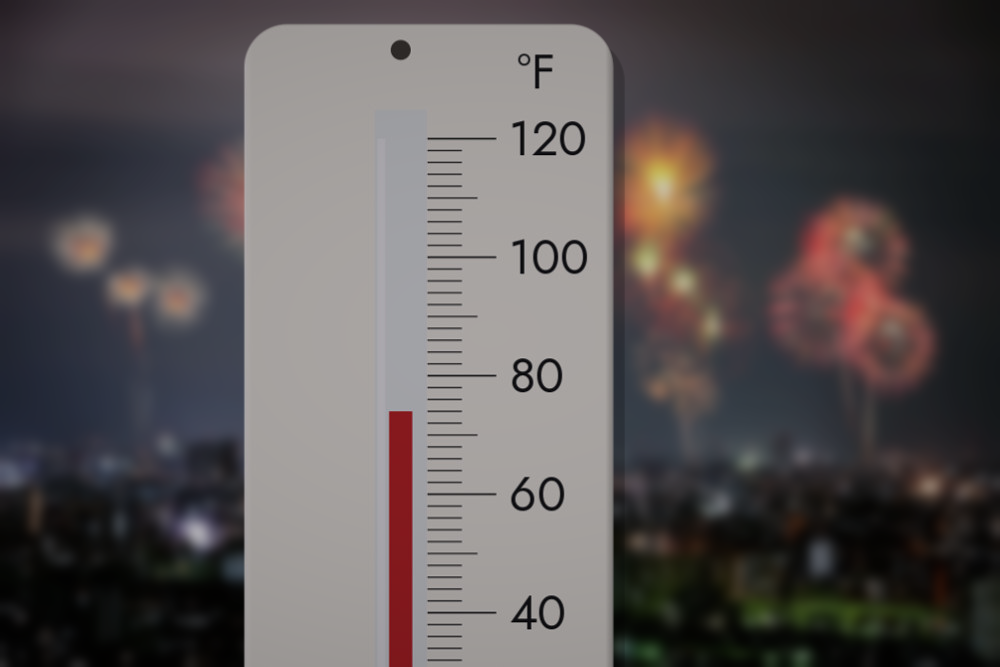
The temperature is 74 °F
